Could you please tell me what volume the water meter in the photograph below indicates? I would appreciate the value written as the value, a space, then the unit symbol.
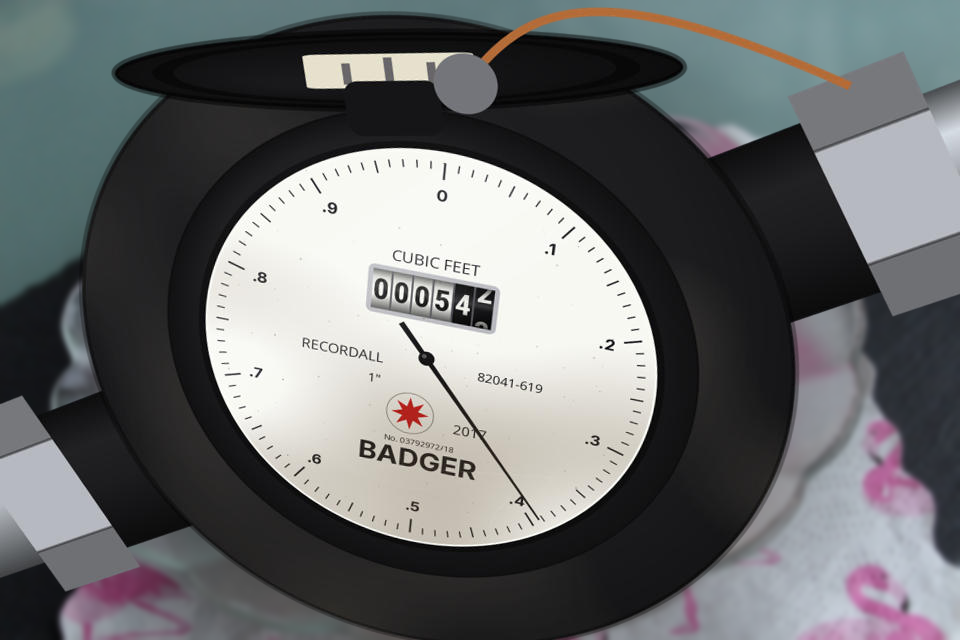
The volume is 542.39 ft³
